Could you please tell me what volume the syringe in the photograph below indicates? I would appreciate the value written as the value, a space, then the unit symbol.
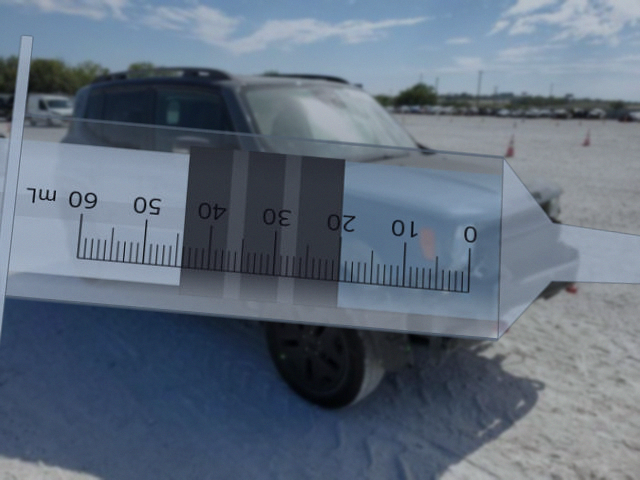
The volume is 20 mL
